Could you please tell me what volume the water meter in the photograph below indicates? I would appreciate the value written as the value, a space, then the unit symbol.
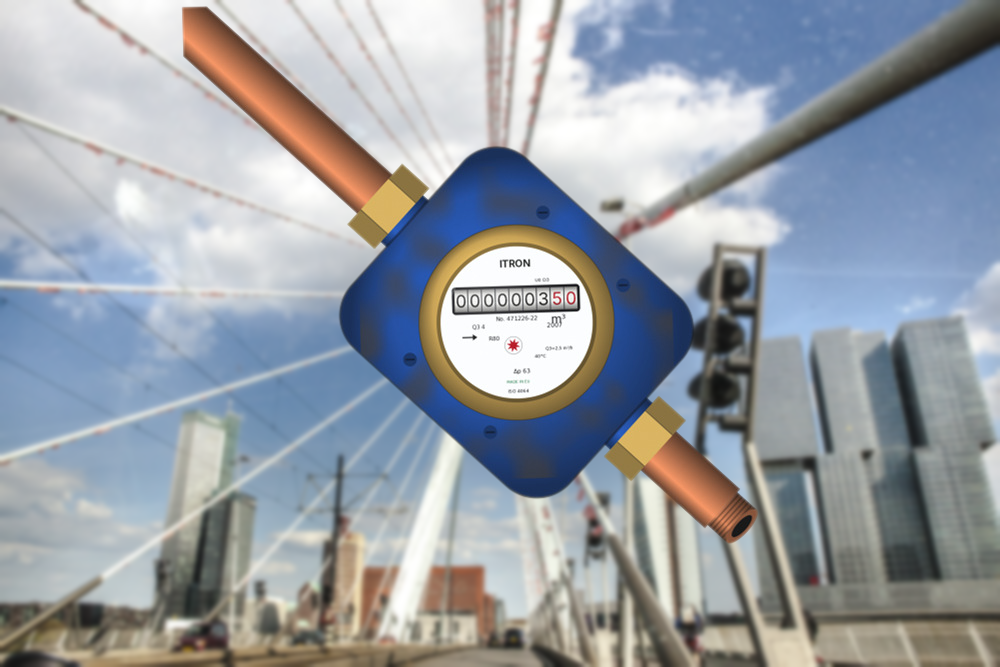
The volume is 3.50 m³
